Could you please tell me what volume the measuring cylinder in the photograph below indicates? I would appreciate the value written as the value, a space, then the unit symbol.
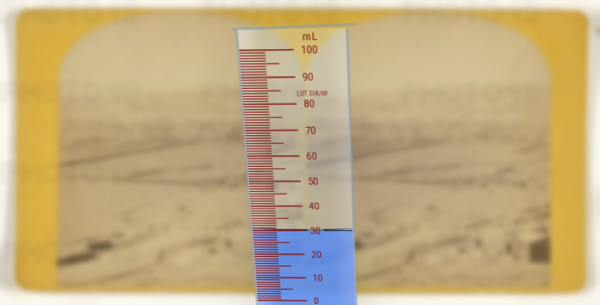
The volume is 30 mL
